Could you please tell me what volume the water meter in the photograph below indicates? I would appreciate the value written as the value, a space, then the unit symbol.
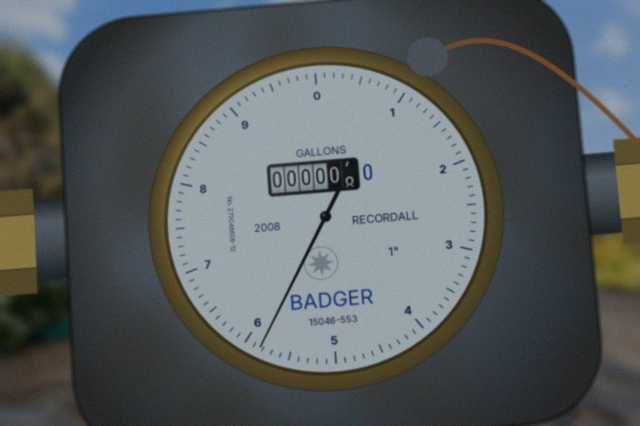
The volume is 75.8 gal
